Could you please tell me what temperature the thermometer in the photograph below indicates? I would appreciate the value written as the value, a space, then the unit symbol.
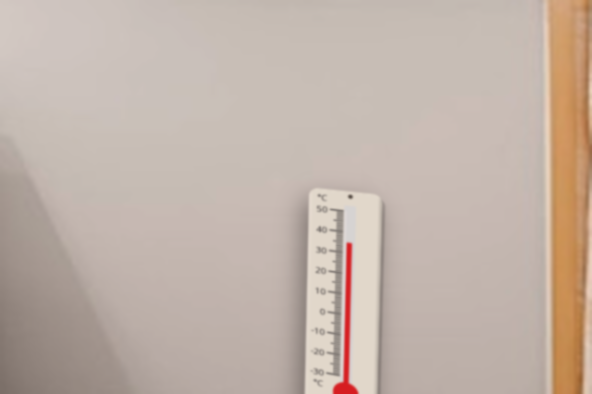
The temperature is 35 °C
